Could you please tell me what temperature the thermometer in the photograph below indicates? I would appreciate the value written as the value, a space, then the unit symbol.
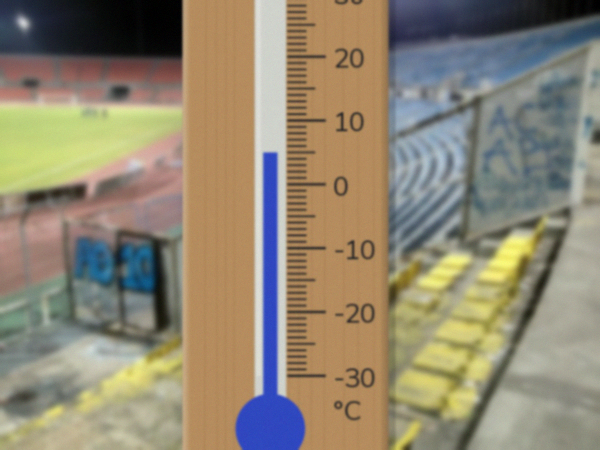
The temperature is 5 °C
